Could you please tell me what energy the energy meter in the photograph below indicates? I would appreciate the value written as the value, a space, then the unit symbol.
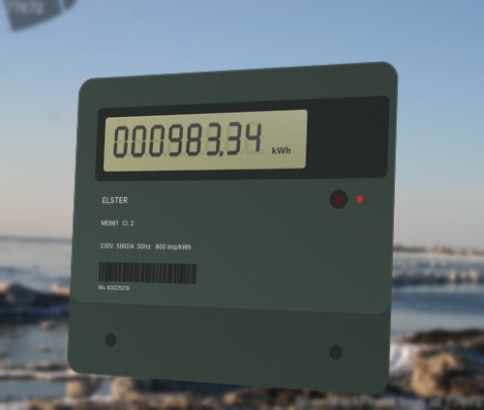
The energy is 983.34 kWh
